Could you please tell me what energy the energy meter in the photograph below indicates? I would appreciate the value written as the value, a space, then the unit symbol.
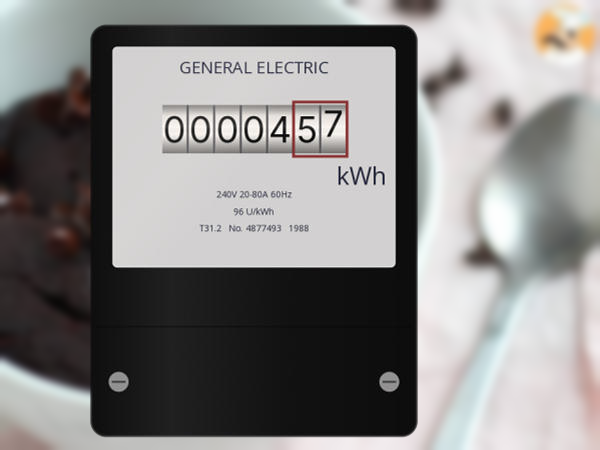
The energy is 4.57 kWh
